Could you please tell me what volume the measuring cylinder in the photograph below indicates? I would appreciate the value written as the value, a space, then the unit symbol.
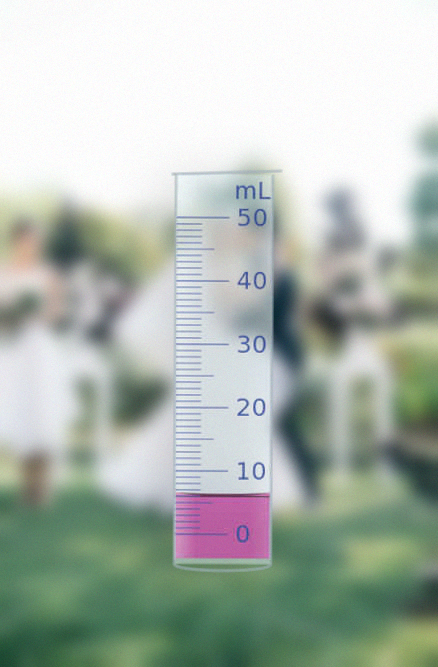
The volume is 6 mL
